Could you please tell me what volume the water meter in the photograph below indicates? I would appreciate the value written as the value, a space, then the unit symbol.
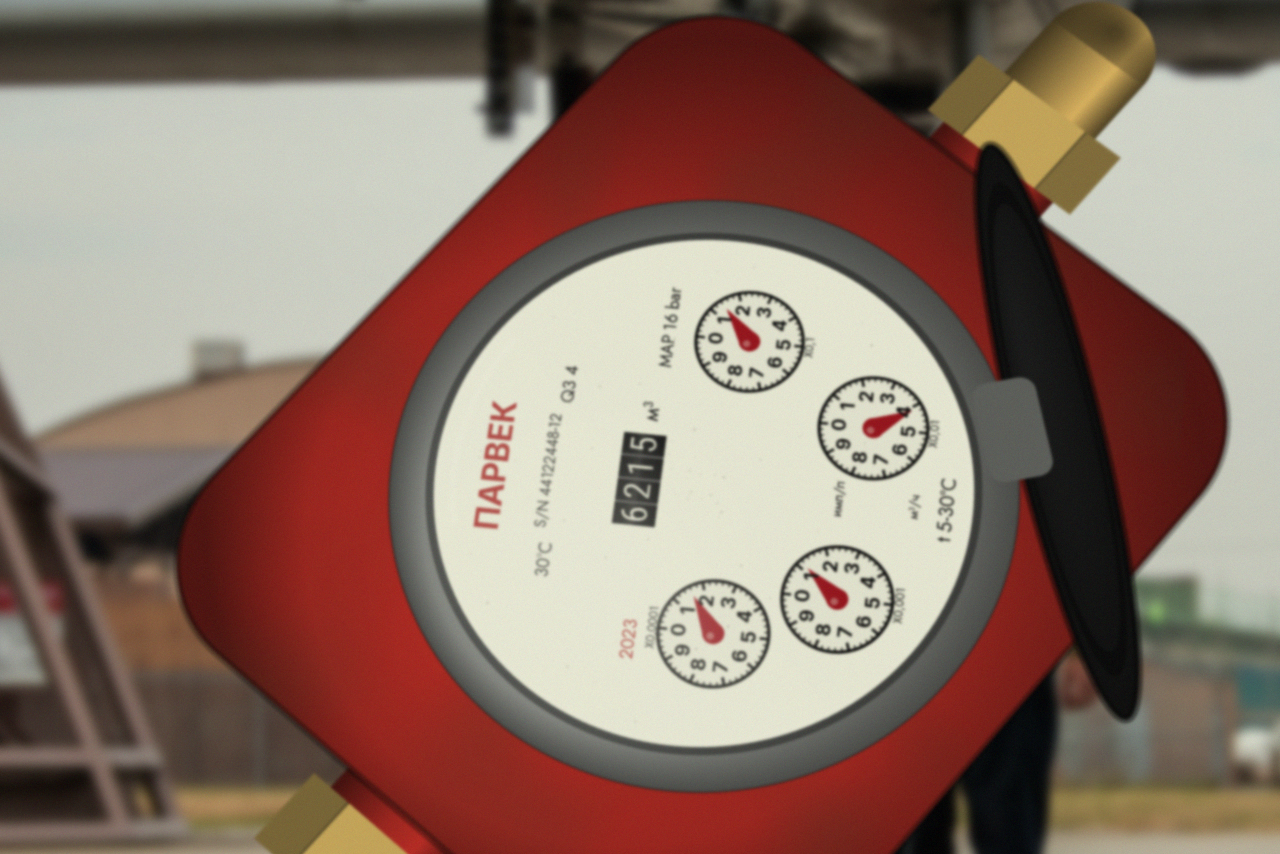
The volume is 6215.1411 m³
